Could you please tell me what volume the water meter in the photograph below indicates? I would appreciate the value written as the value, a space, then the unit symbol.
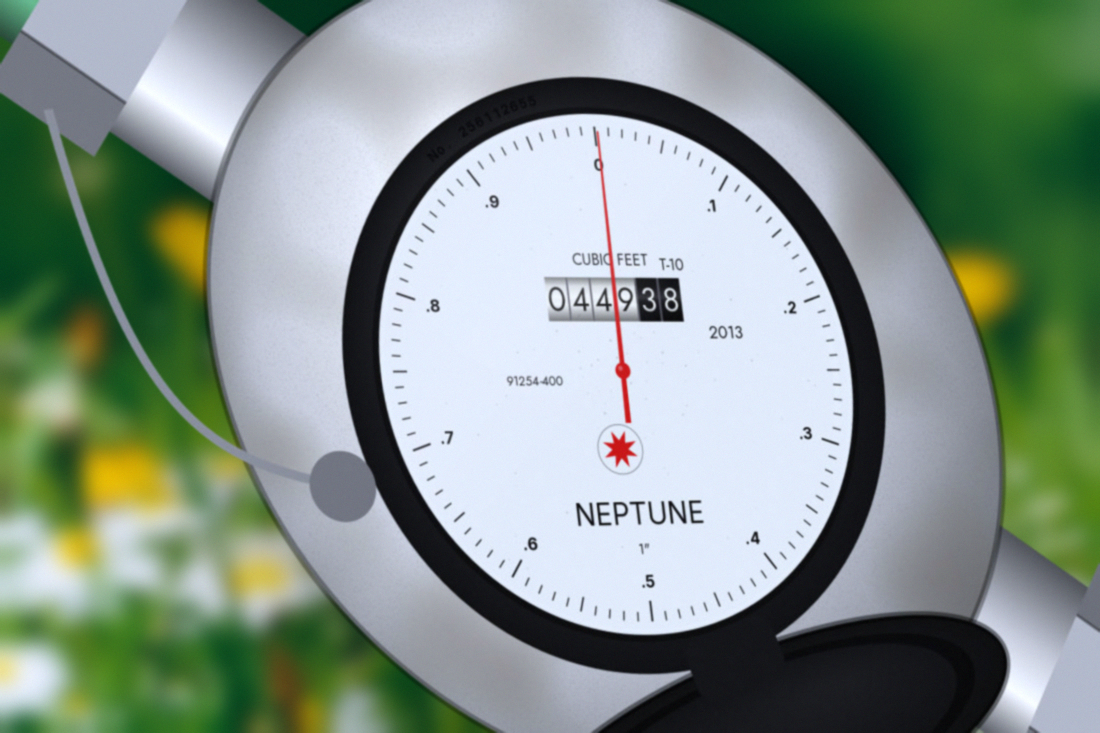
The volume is 44938.00 ft³
